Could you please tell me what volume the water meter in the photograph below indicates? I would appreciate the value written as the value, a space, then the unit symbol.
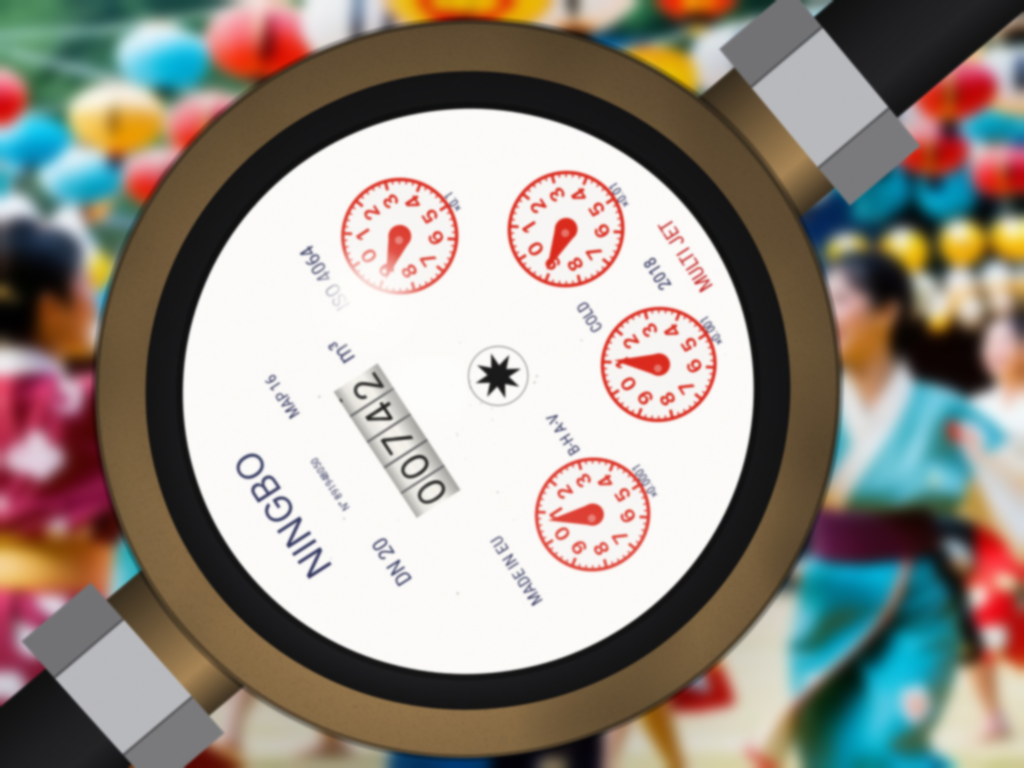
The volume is 741.8910 m³
